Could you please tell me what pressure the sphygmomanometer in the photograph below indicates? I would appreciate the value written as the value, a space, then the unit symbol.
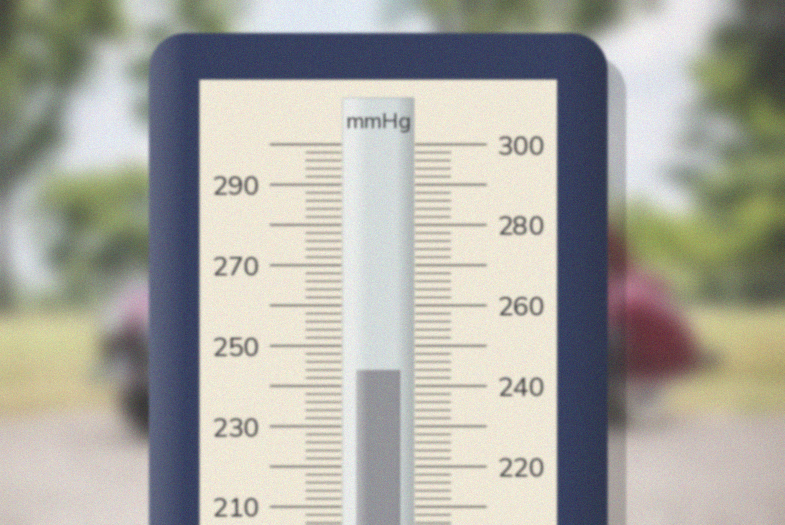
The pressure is 244 mmHg
